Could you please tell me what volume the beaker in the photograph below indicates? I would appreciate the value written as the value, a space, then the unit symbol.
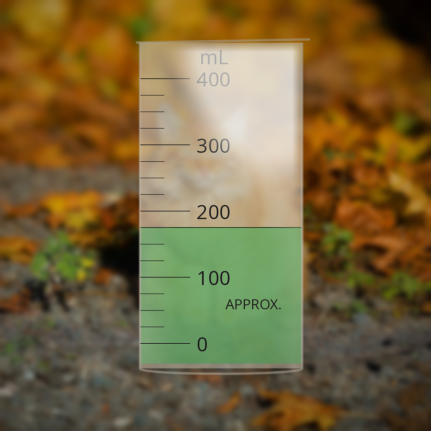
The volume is 175 mL
